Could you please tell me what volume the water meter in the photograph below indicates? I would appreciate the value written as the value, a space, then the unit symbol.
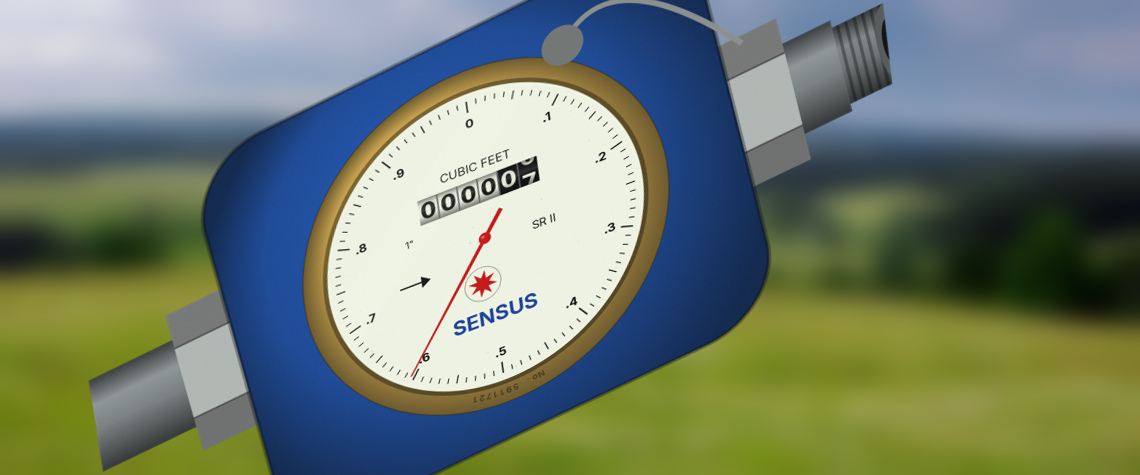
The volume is 6.60 ft³
